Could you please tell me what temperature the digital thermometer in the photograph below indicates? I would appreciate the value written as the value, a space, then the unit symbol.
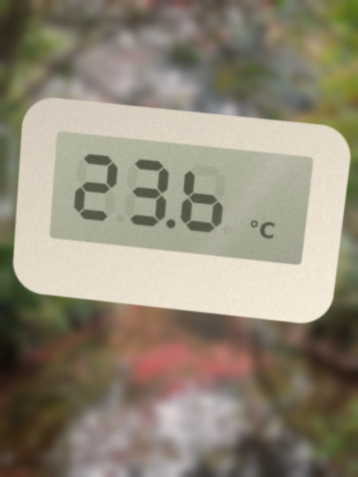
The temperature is 23.6 °C
